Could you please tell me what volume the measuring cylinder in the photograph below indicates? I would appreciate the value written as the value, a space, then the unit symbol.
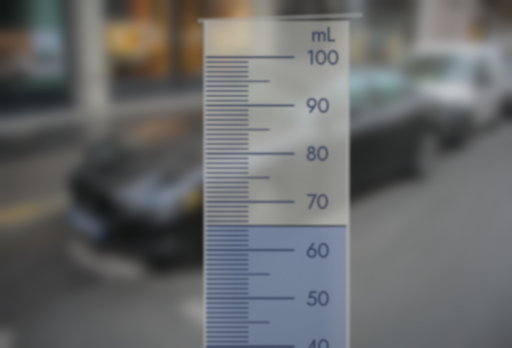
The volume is 65 mL
